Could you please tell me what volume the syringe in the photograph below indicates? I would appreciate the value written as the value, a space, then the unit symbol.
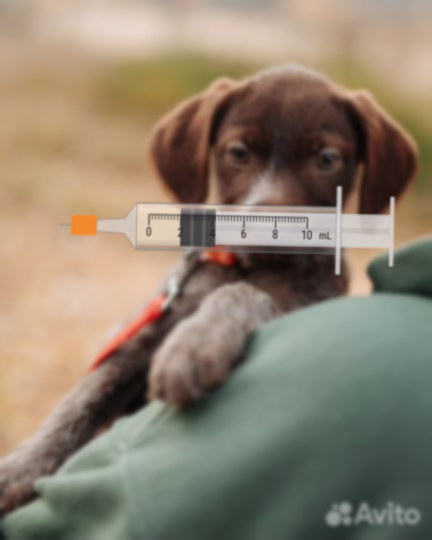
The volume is 2 mL
